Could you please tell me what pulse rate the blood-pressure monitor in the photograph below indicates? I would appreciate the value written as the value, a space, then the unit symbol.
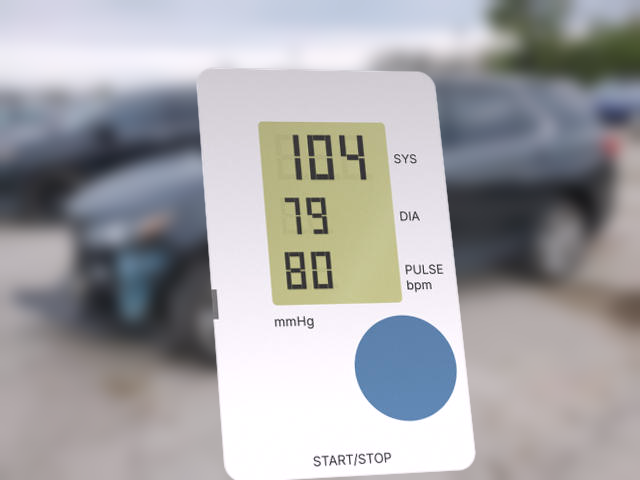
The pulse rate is 80 bpm
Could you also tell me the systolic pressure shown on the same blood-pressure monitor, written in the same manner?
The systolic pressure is 104 mmHg
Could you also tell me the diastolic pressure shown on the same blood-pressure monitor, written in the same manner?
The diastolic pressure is 79 mmHg
